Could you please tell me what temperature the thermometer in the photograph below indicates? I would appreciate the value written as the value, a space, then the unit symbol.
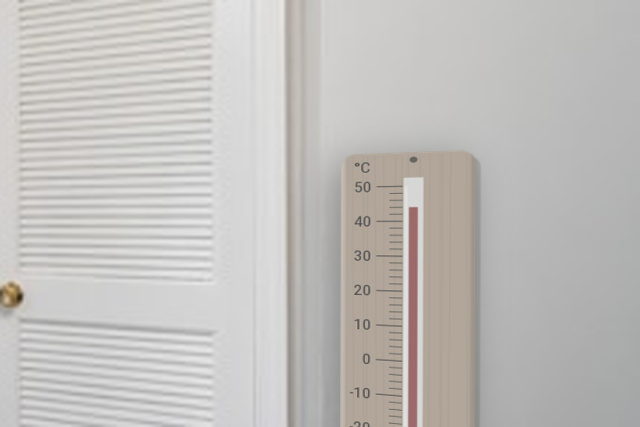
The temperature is 44 °C
